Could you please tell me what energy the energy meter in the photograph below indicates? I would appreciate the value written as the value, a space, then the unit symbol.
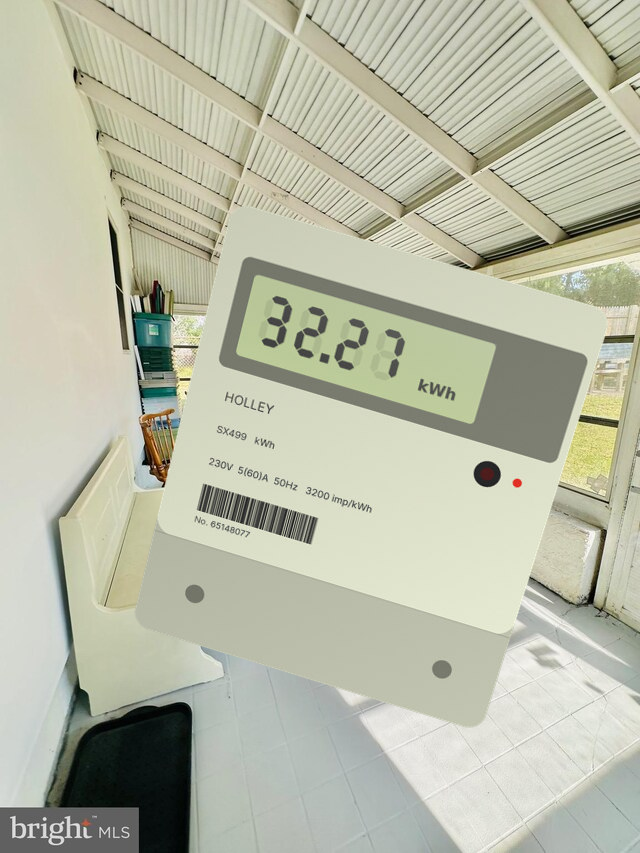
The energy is 32.27 kWh
